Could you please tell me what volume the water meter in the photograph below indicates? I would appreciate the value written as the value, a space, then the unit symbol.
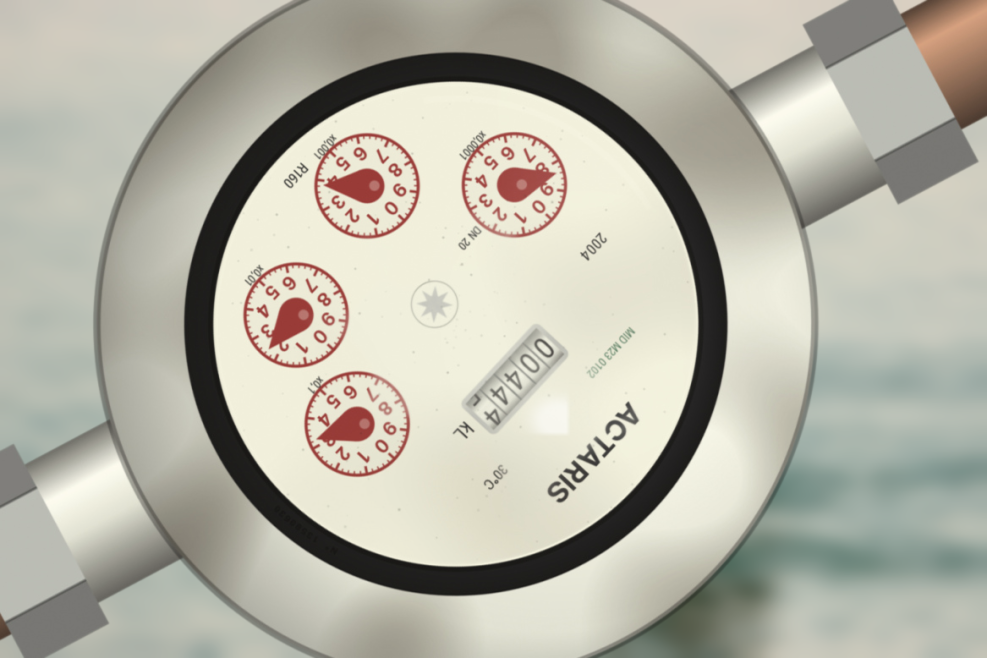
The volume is 444.3238 kL
